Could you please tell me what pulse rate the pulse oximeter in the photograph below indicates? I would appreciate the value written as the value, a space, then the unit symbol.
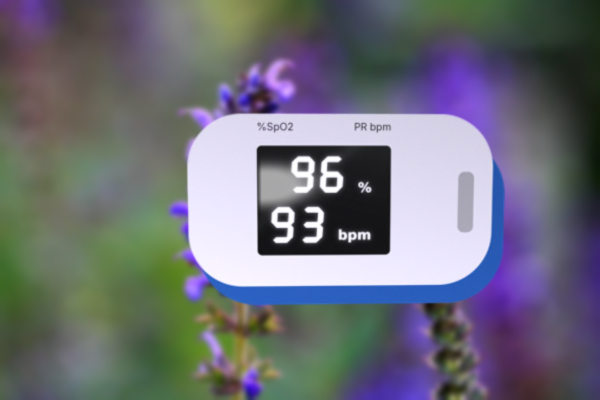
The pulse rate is 93 bpm
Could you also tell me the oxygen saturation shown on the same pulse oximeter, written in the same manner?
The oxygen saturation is 96 %
